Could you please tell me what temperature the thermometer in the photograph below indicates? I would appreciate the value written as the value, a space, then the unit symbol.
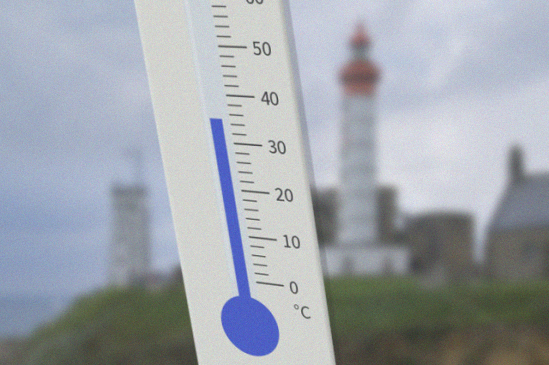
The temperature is 35 °C
